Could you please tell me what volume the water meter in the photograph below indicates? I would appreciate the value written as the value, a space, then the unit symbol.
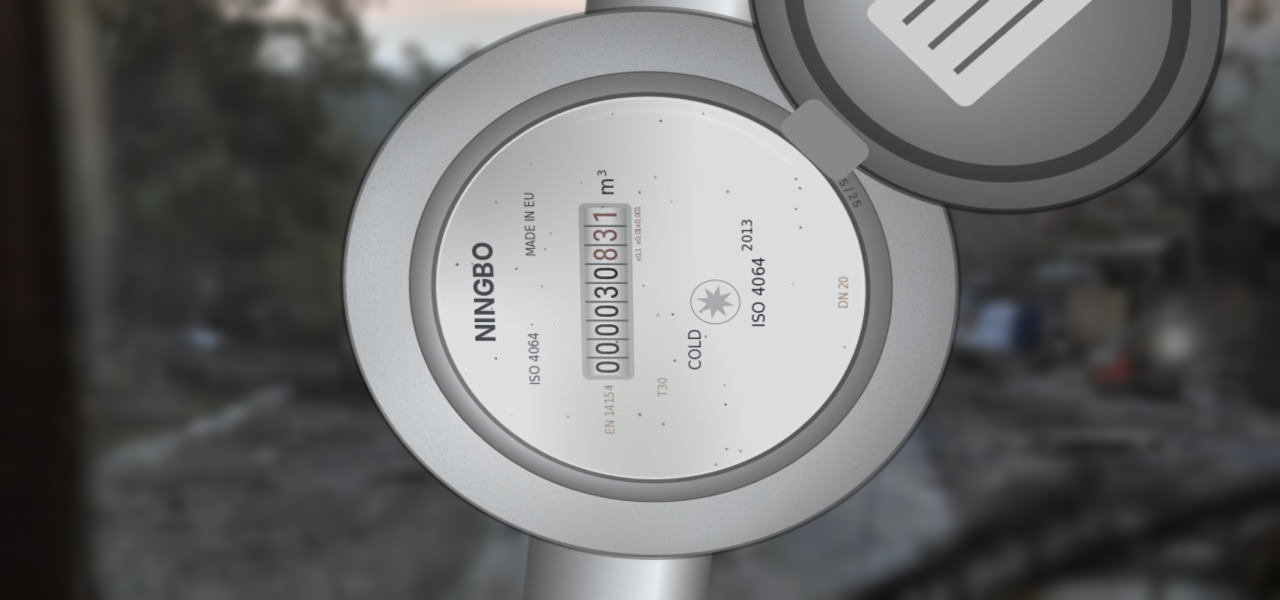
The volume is 30.831 m³
